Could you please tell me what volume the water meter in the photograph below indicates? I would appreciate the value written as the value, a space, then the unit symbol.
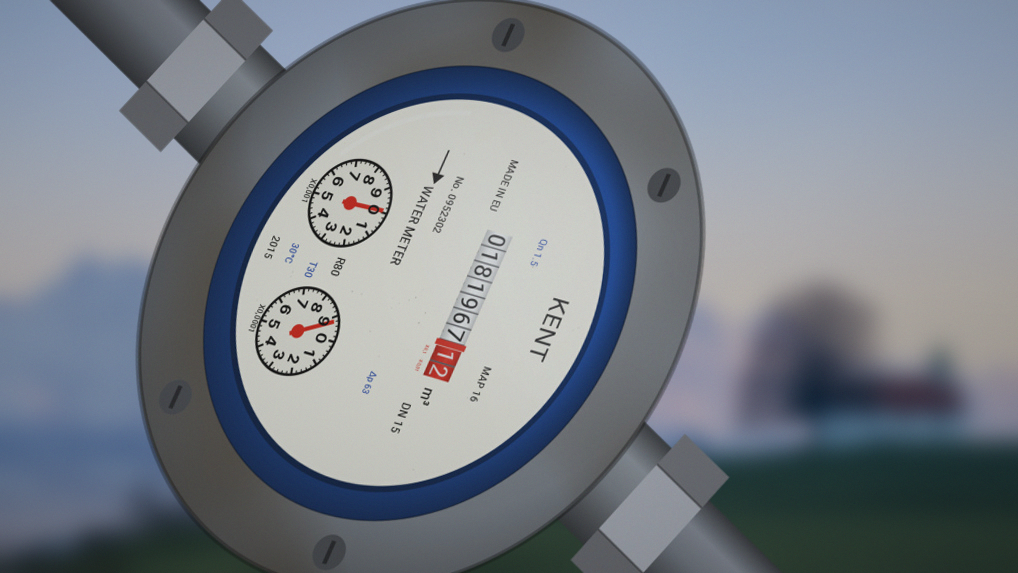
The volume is 181967.1199 m³
